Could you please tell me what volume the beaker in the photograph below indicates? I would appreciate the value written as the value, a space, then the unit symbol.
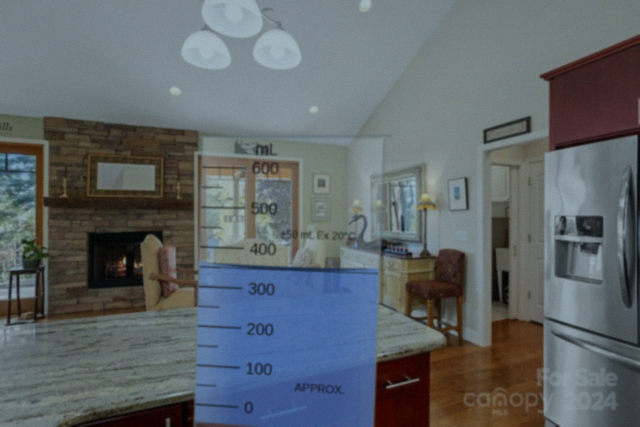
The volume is 350 mL
